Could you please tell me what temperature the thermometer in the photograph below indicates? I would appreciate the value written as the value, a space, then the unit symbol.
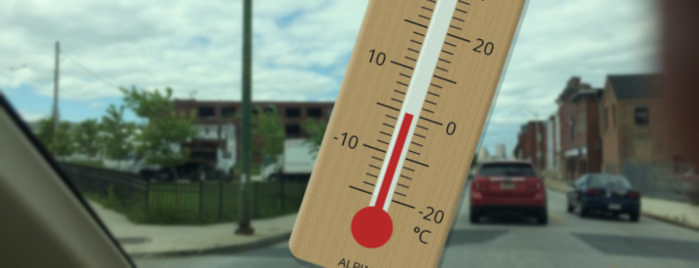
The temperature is 0 °C
